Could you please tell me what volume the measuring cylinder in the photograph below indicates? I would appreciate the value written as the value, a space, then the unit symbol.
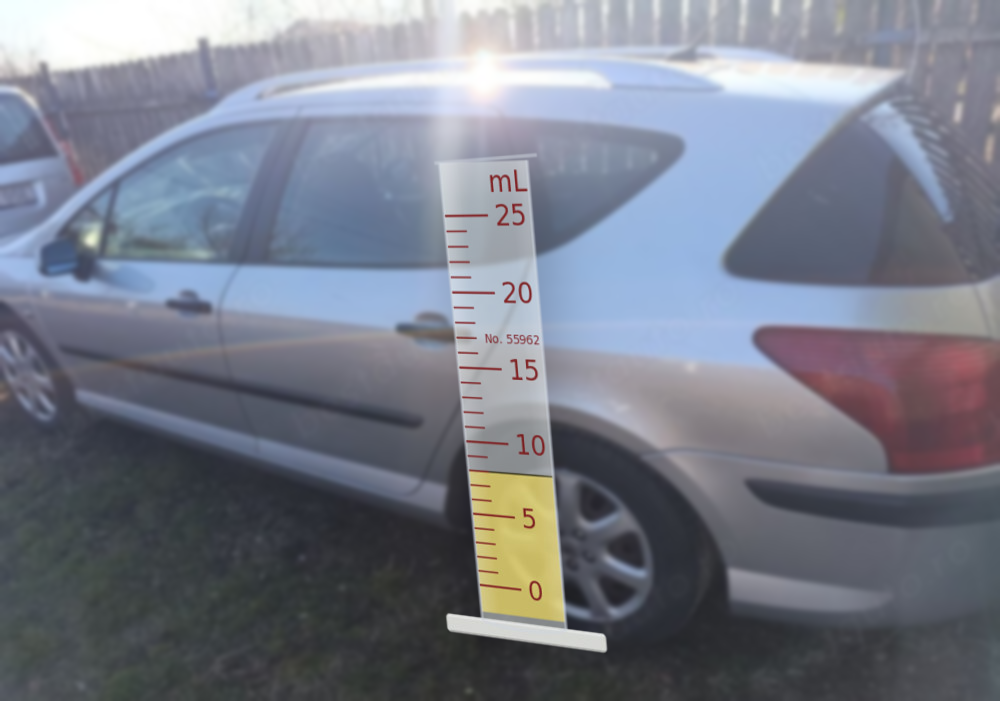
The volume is 8 mL
